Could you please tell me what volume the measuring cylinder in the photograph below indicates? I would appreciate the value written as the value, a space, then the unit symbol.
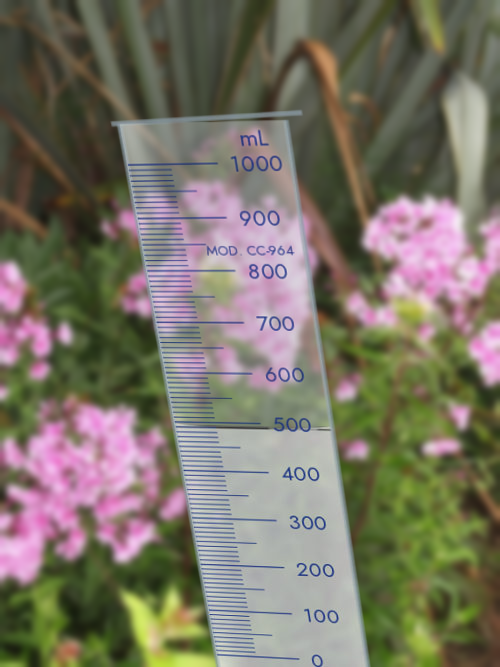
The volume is 490 mL
